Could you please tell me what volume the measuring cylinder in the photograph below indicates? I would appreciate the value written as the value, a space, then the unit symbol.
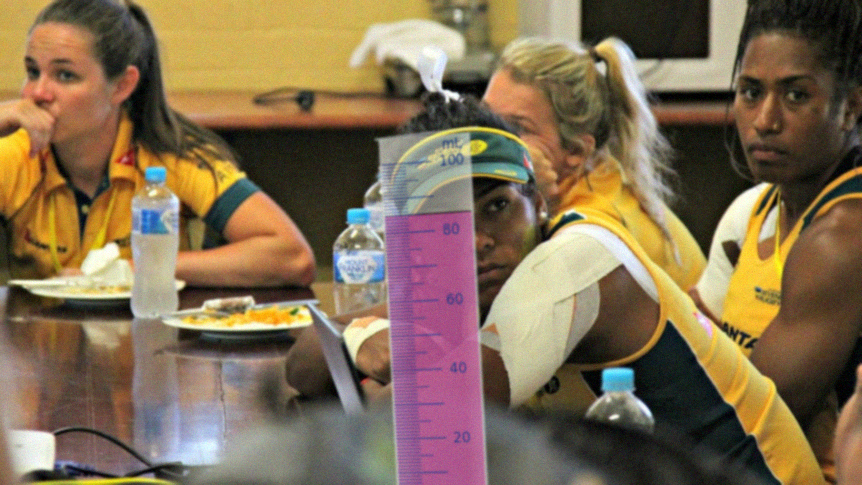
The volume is 85 mL
